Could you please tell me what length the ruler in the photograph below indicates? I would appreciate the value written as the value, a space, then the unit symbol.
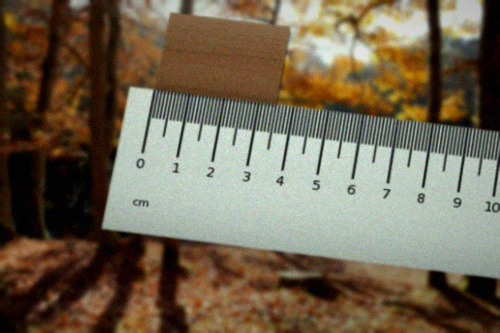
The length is 3.5 cm
